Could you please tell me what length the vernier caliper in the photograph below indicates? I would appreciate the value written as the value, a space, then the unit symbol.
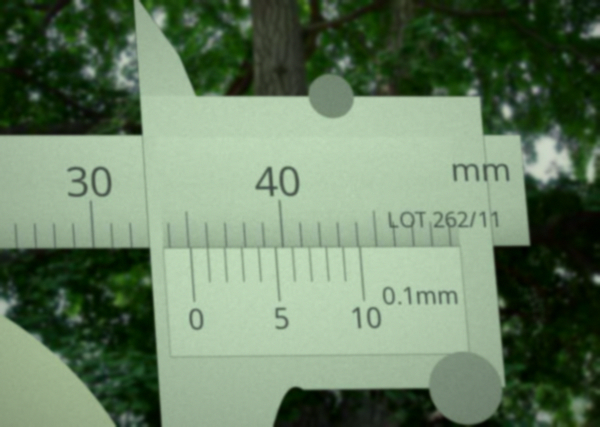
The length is 35.1 mm
